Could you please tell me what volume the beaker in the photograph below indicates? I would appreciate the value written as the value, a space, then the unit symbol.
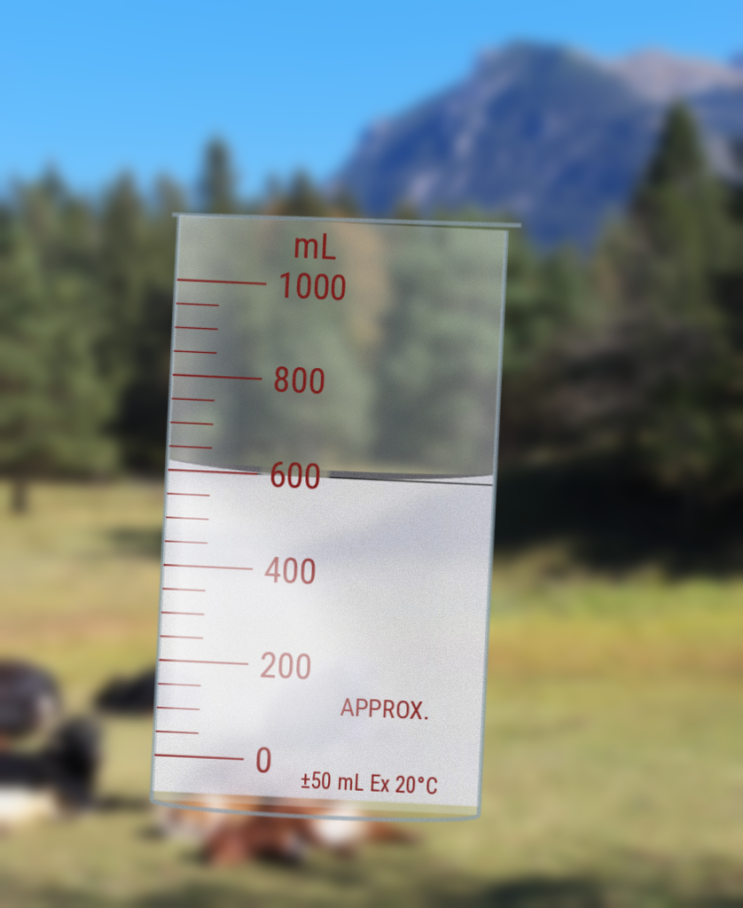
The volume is 600 mL
